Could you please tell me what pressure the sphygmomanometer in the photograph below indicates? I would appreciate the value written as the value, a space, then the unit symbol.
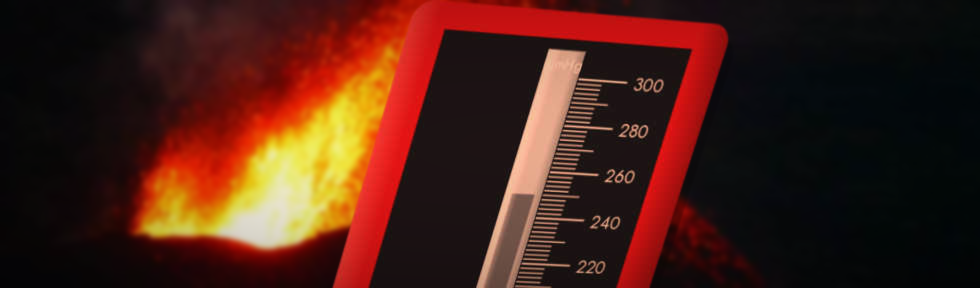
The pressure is 250 mmHg
